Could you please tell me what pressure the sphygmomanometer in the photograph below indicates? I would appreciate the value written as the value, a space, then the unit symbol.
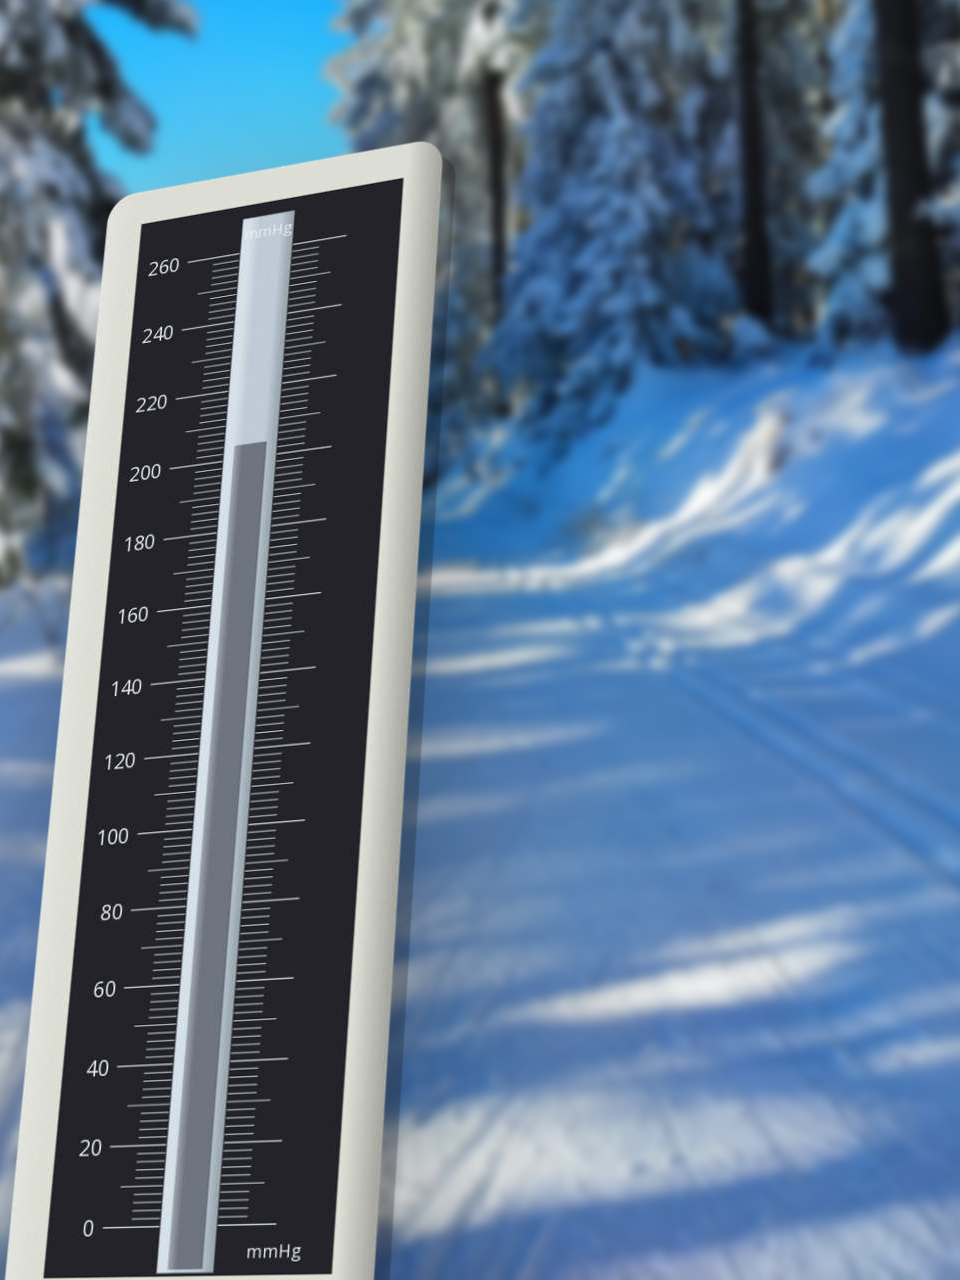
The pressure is 204 mmHg
